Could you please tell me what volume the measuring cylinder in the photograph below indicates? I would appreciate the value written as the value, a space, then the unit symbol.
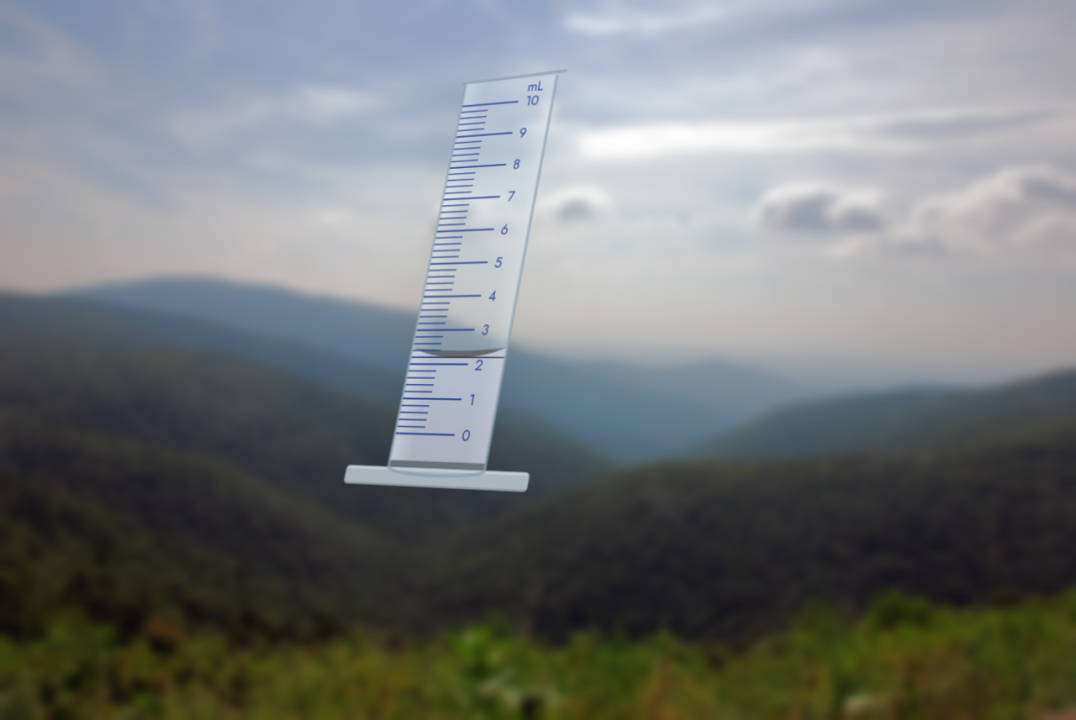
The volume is 2.2 mL
